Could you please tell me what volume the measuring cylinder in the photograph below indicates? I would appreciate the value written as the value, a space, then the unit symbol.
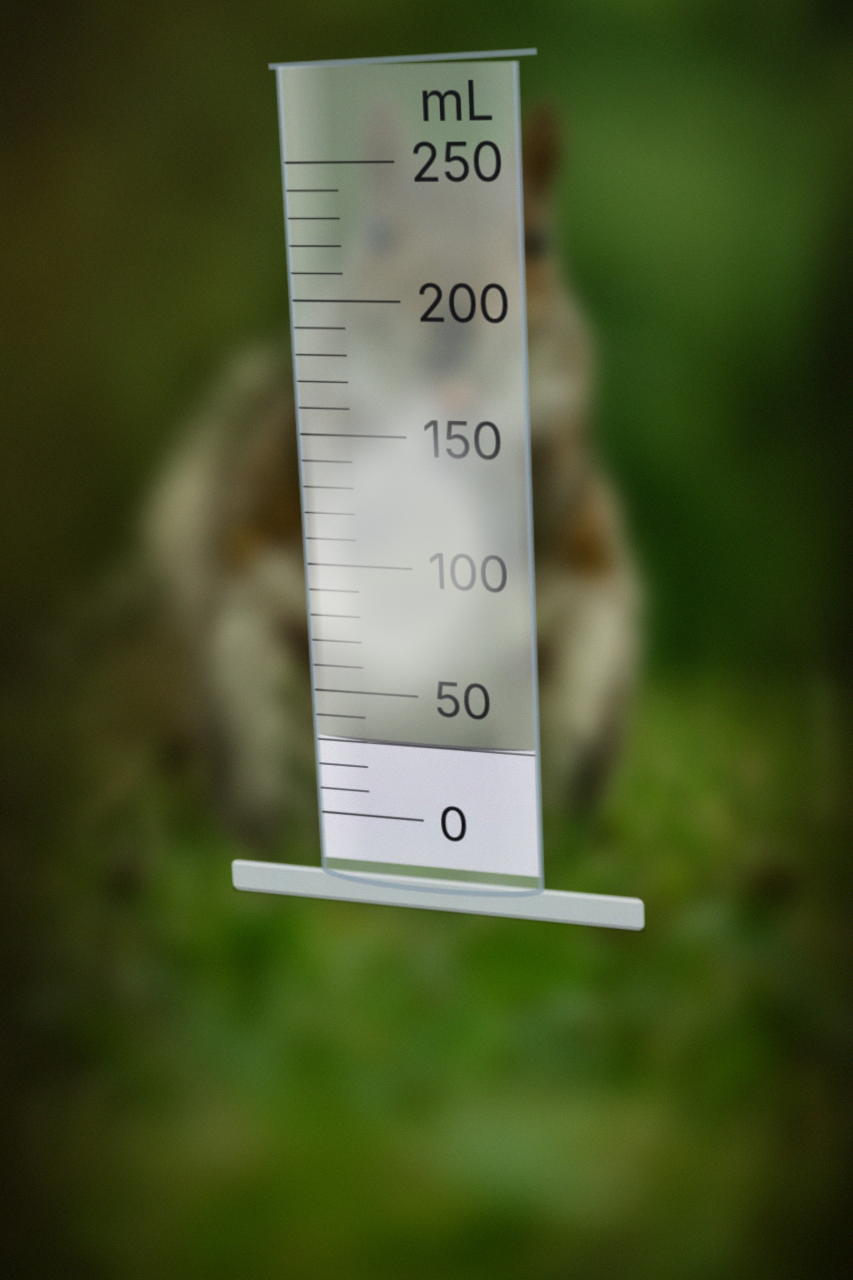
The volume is 30 mL
